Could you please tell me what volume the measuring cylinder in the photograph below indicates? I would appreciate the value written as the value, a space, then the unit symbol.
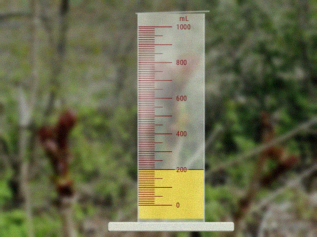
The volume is 200 mL
